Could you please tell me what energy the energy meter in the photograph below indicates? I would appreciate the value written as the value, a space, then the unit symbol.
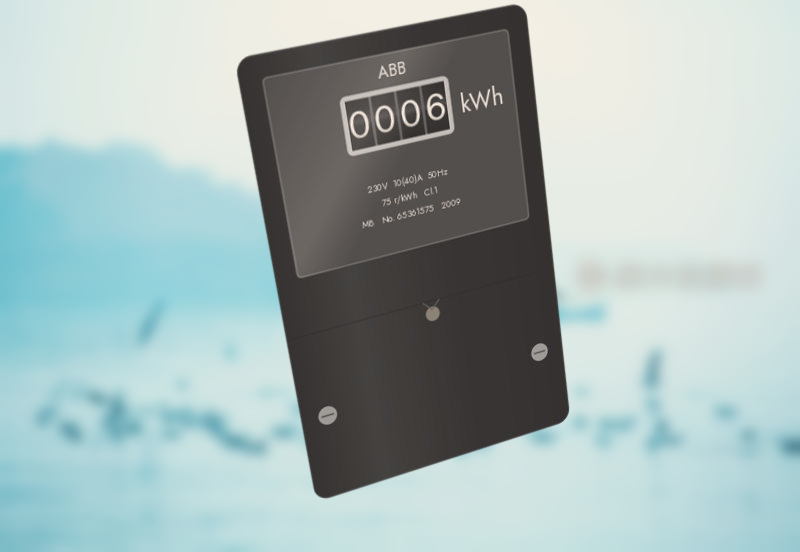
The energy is 6 kWh
